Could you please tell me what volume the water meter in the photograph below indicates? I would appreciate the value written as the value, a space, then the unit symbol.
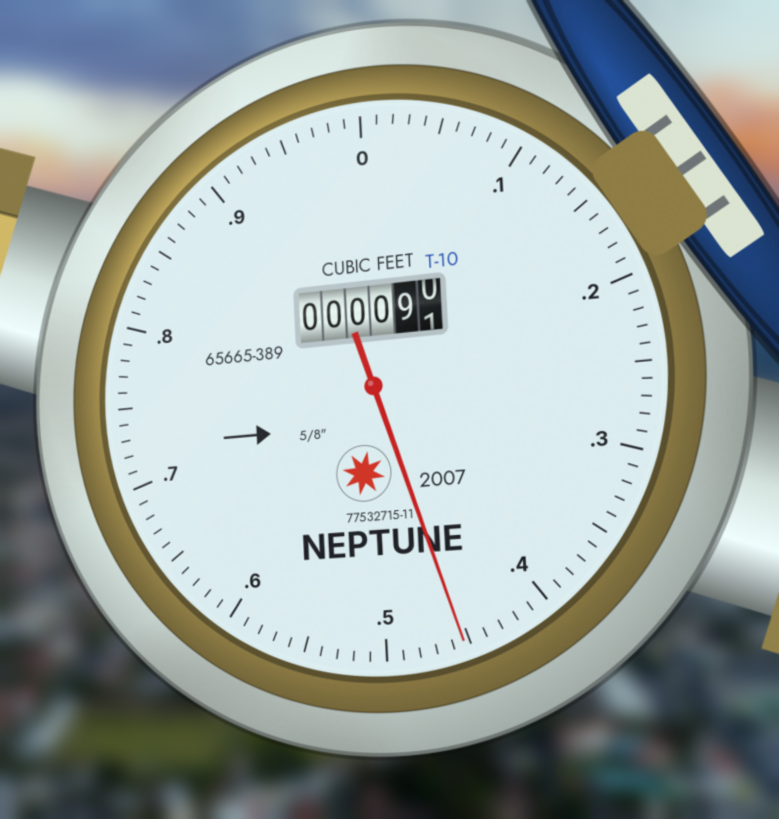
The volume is 90.45 ft³
